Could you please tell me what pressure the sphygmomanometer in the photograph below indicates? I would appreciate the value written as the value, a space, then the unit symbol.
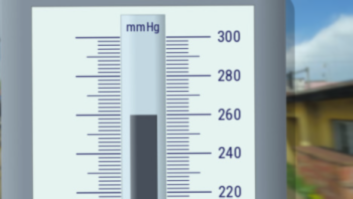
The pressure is 260 mmHg
